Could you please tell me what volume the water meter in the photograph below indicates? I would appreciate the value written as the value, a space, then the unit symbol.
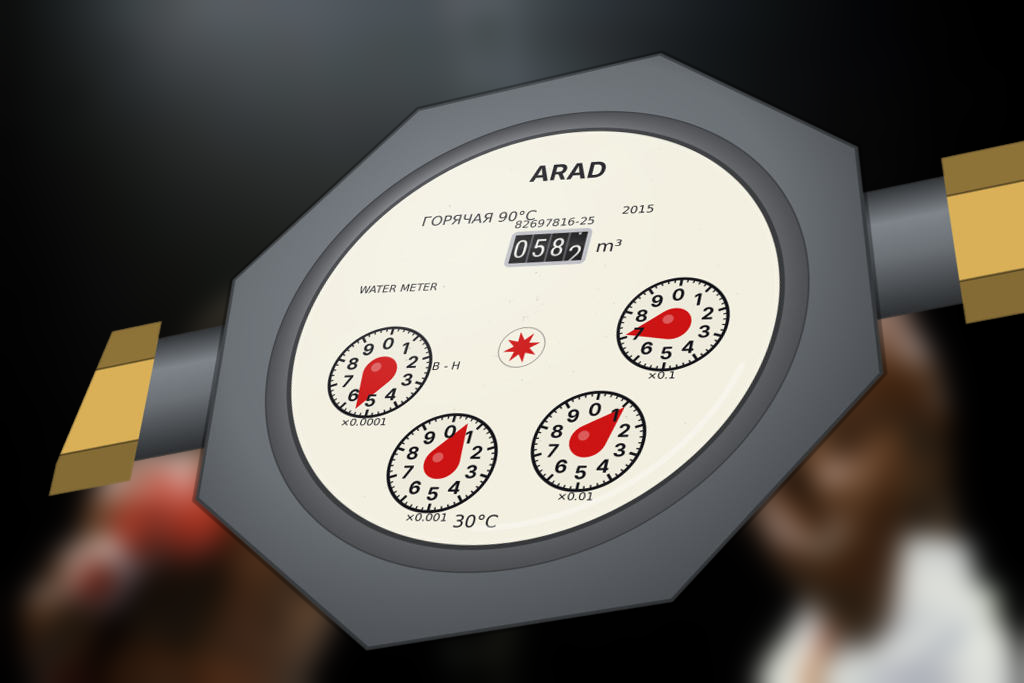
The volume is 581.7105 m³
